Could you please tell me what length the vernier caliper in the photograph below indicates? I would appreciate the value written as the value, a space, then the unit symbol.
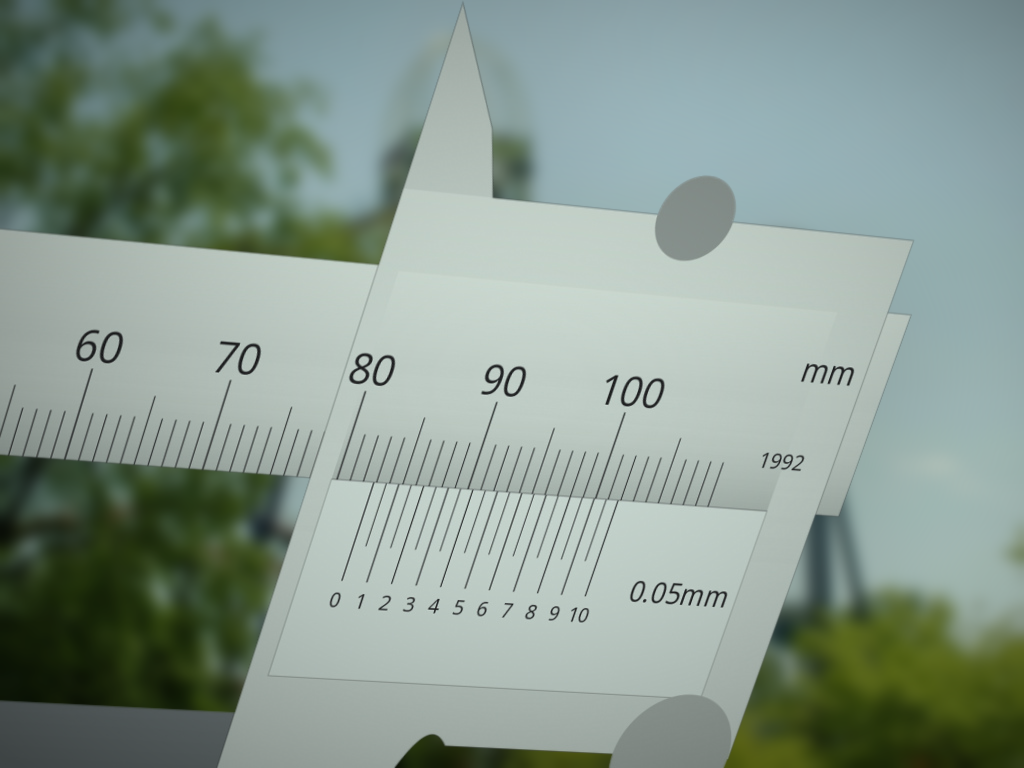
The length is 82.8 mm
